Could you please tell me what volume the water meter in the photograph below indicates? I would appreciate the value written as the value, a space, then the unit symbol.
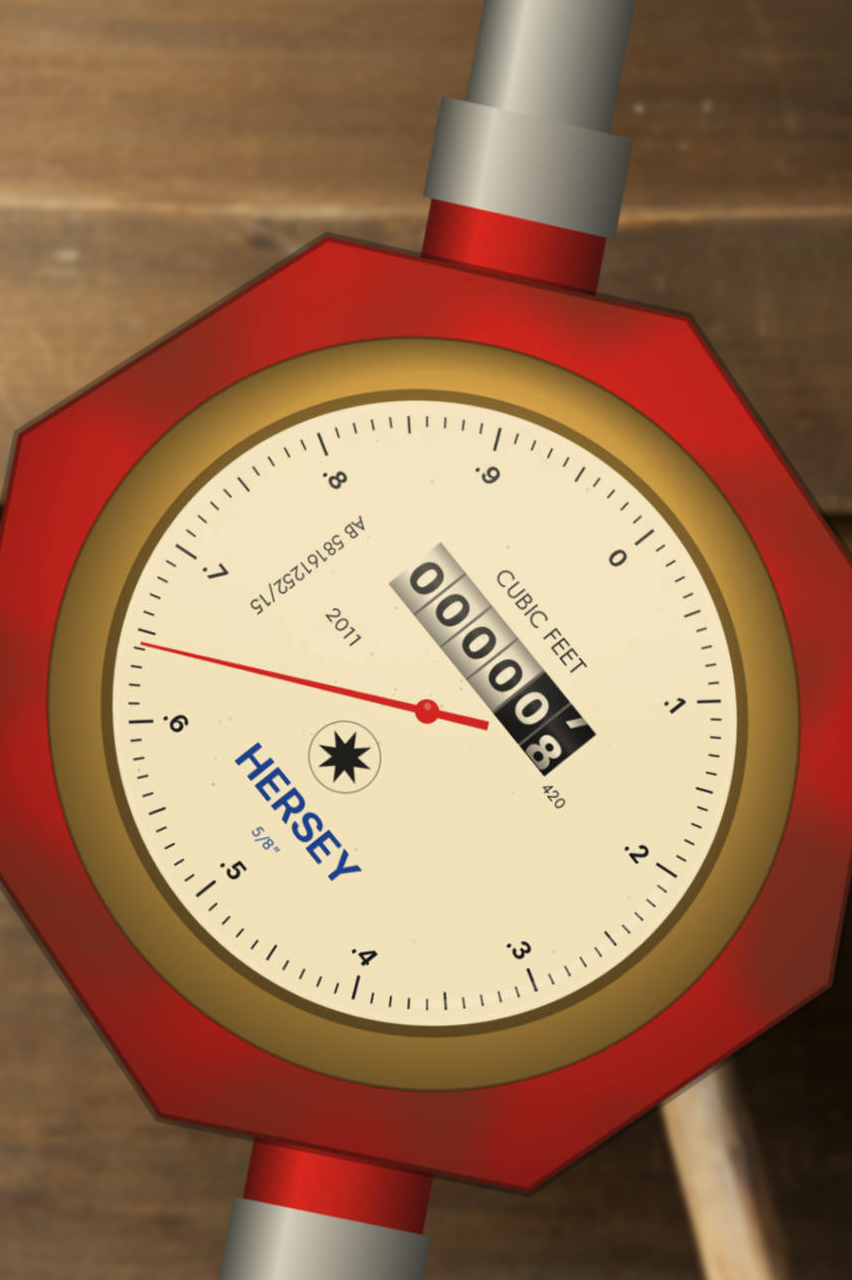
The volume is 7.64 ft³
